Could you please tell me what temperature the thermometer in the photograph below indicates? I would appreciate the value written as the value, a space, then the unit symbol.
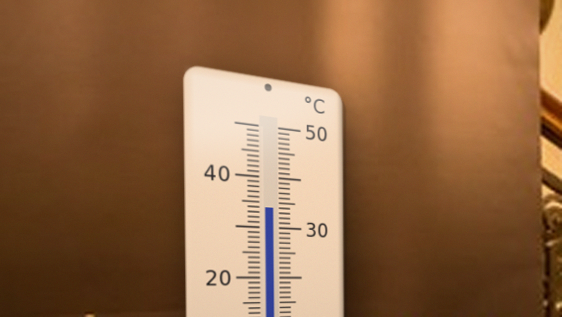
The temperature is 34 °C
